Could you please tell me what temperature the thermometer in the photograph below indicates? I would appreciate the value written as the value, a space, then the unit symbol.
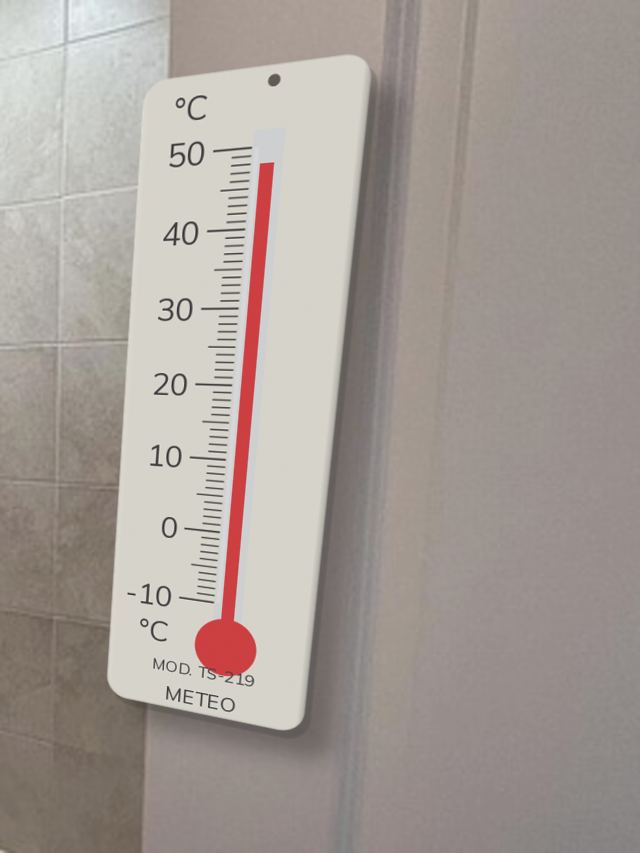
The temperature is 48 °C
